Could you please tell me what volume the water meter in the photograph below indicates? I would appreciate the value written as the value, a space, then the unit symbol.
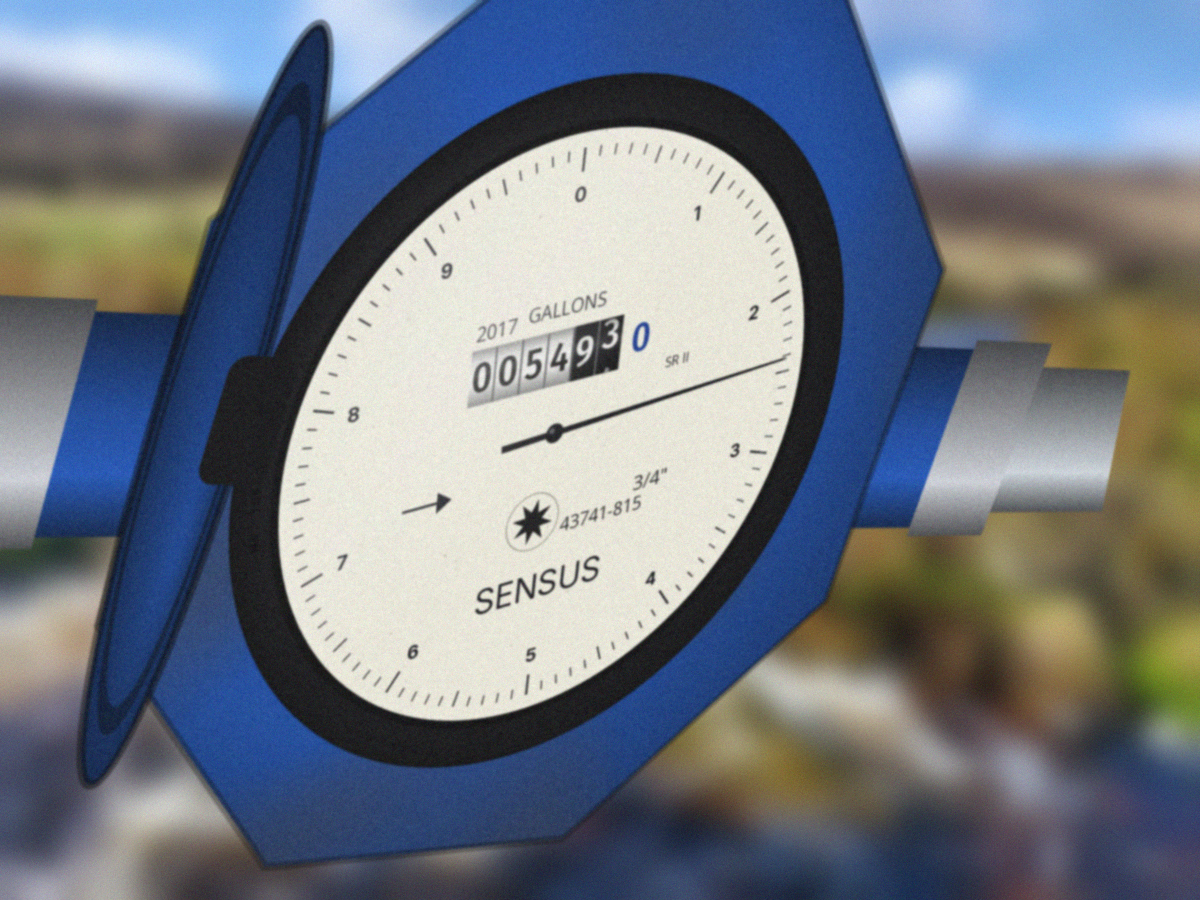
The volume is 54932.4 gal
